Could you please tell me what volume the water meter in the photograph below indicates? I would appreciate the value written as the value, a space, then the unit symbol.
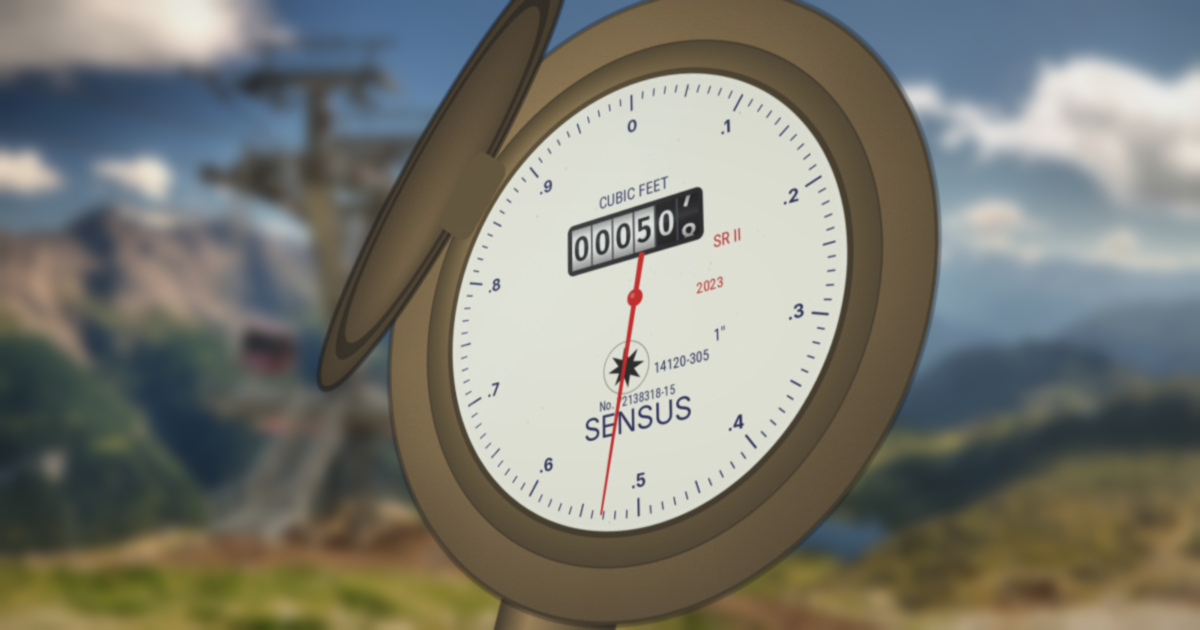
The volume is 507.53 ft³
